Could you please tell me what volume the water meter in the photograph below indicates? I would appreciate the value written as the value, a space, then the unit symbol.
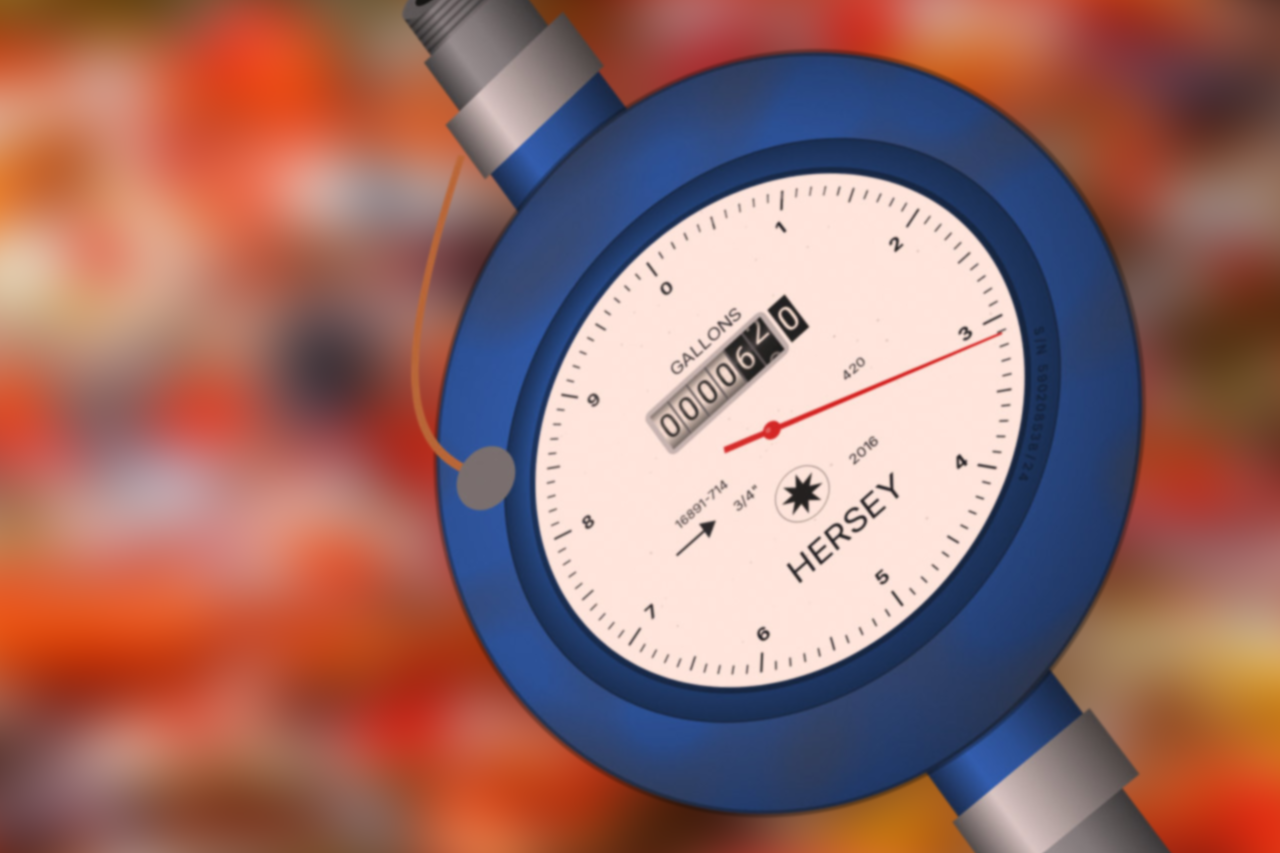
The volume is 623.1 gal
